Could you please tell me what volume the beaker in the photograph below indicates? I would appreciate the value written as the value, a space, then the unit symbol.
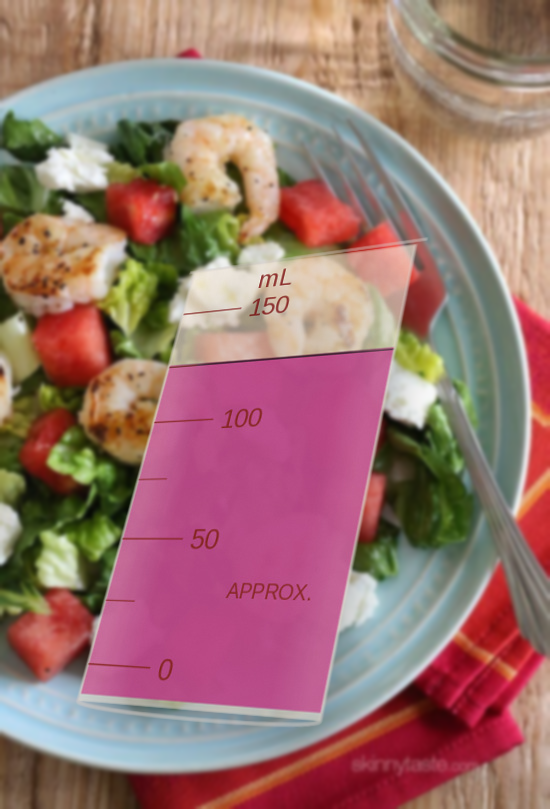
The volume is 125 mL
